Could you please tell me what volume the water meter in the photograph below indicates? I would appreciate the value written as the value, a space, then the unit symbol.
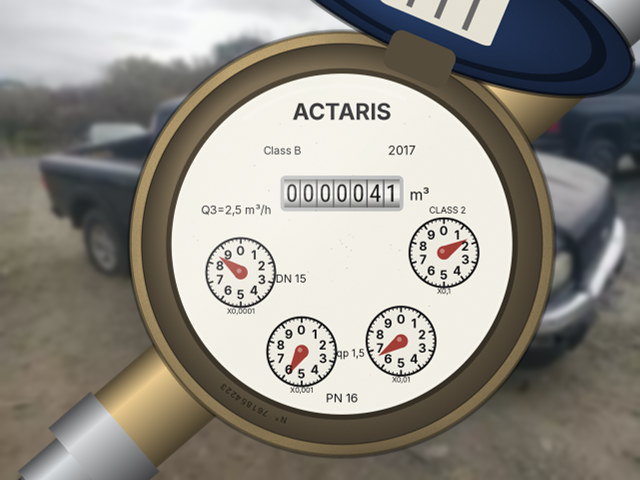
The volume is 41.1658 m³
